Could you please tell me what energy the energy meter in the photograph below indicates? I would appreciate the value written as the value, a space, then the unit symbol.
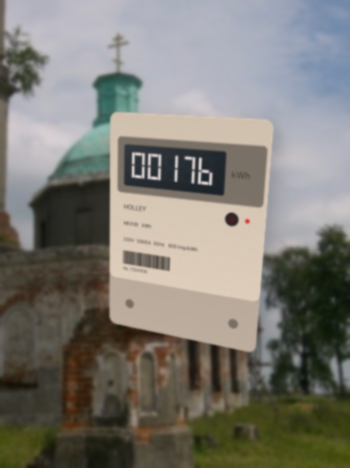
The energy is 176 kWh
